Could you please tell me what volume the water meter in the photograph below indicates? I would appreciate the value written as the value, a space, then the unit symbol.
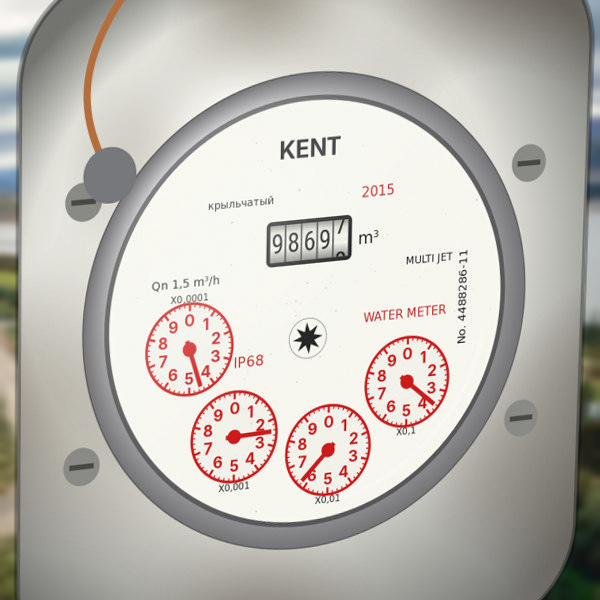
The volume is 98697.3624 m³
